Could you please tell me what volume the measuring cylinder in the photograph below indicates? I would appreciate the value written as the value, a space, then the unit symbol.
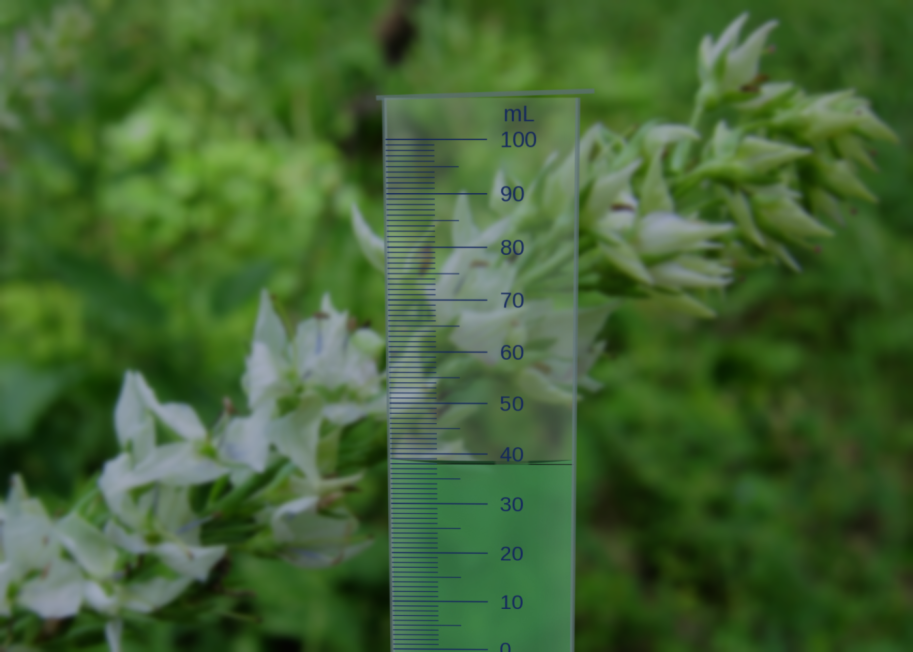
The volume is 38 mL
